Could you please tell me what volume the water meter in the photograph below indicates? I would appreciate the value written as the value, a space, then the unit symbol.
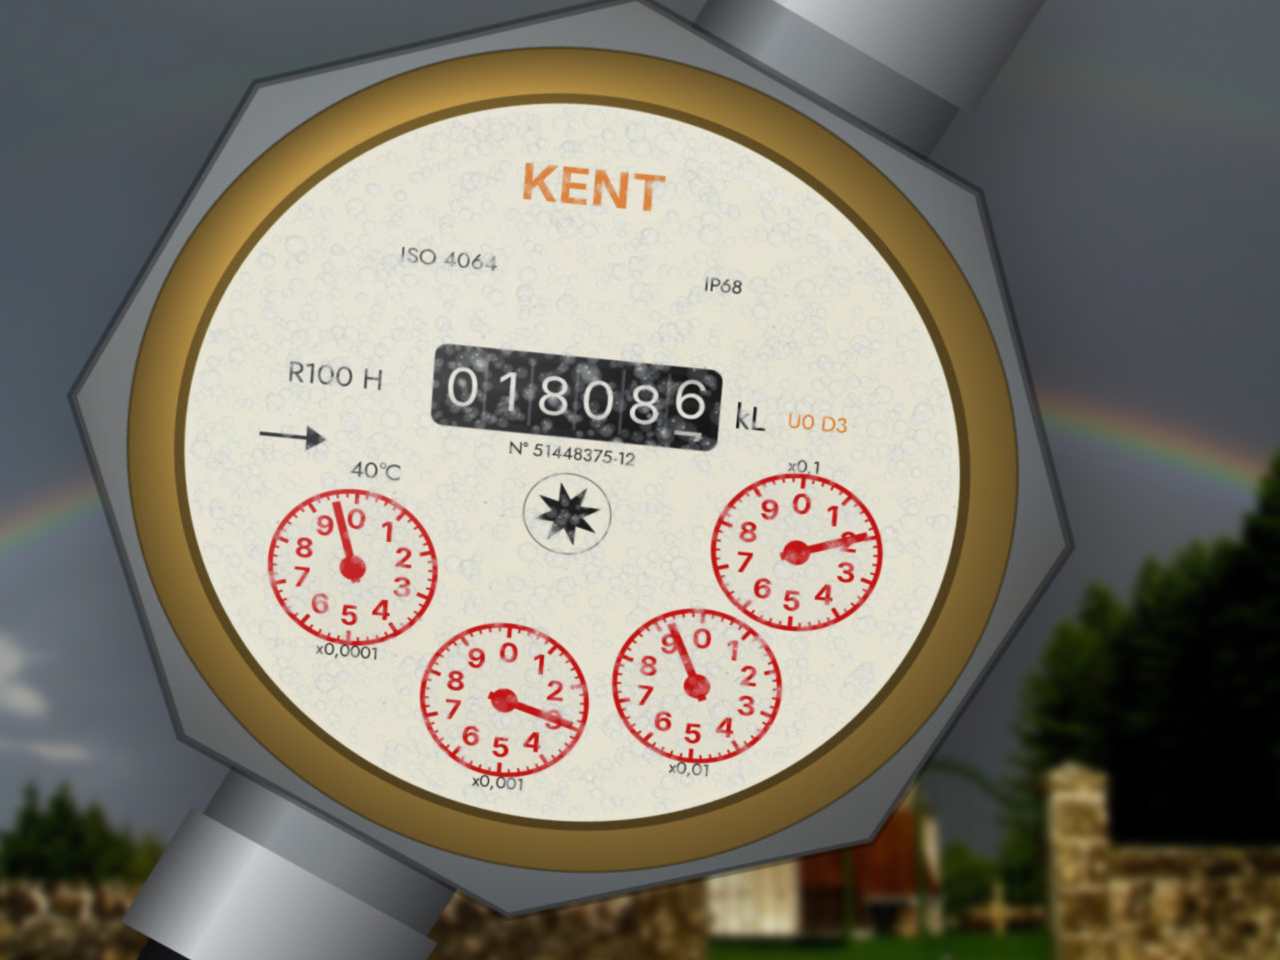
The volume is 18086.1929 kL
